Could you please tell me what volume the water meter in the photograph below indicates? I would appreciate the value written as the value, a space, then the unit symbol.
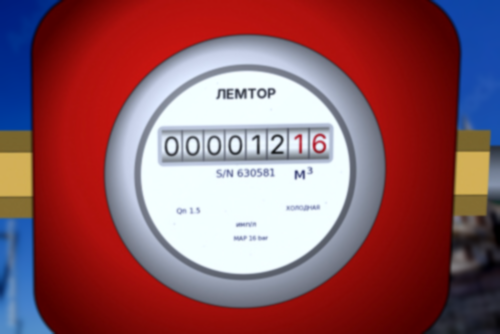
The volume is 12.16 m³
